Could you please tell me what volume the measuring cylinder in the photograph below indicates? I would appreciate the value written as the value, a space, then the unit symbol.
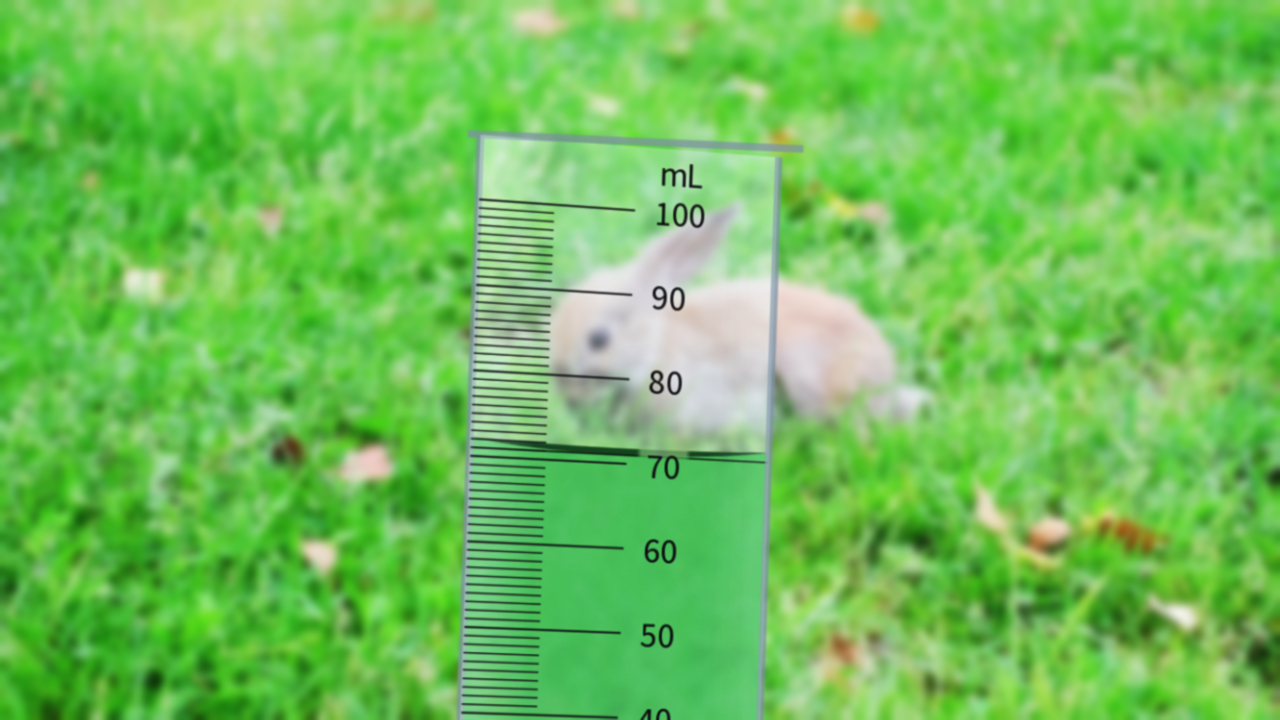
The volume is 71 mL
